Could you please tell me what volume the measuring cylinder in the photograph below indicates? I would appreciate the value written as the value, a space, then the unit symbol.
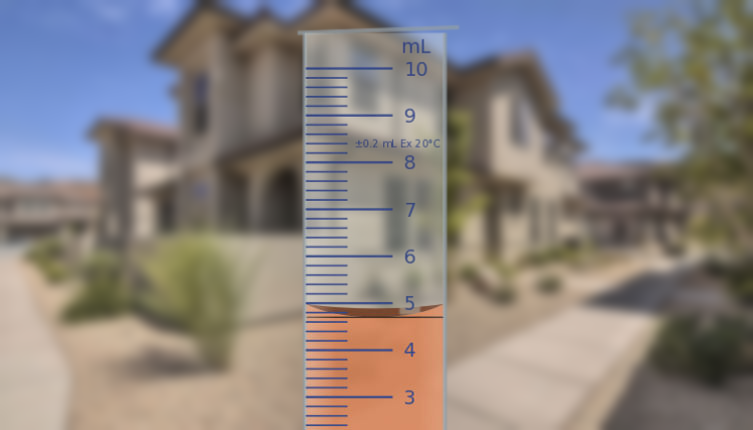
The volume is 4.7 mL
